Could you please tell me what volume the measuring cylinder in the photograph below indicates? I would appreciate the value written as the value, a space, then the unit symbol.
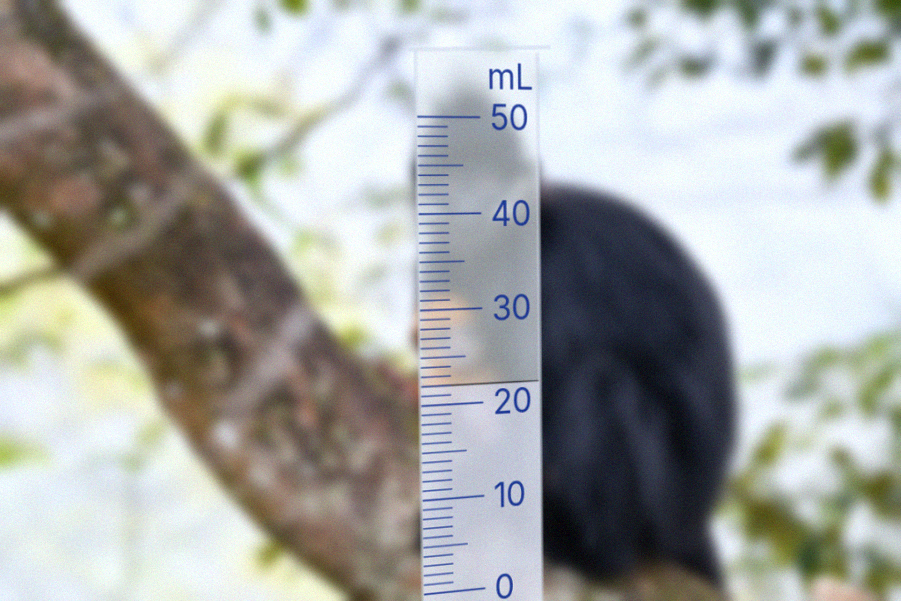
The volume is 22 mL
